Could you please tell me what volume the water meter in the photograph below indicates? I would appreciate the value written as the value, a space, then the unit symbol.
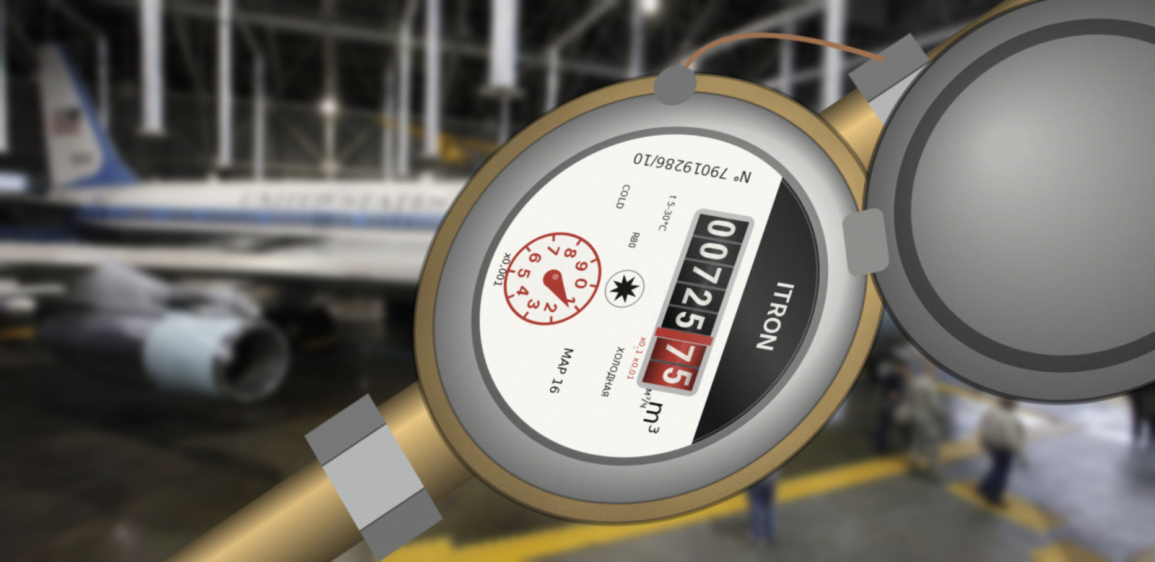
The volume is 725.751 m³
